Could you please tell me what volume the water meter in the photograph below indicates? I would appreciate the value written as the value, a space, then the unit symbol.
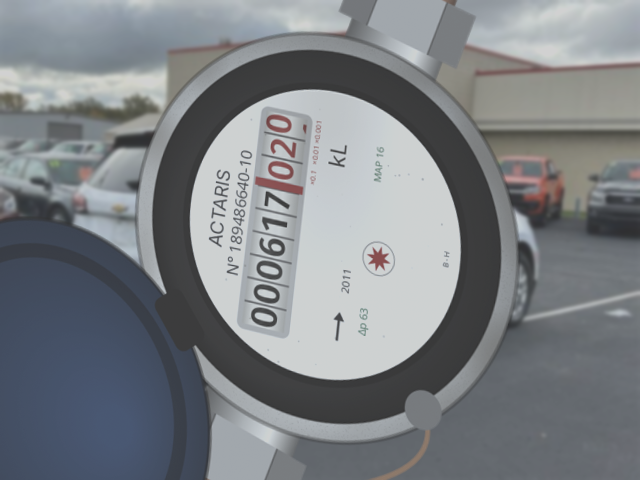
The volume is 617.020 kL
